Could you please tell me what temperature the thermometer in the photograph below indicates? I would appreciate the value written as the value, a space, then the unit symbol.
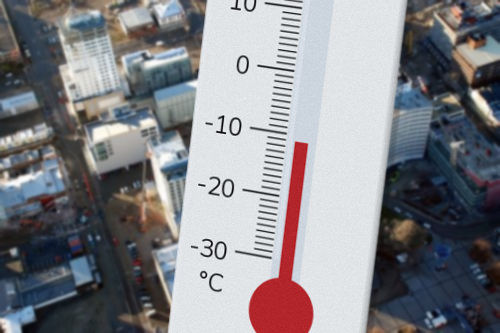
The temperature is -11 °C
